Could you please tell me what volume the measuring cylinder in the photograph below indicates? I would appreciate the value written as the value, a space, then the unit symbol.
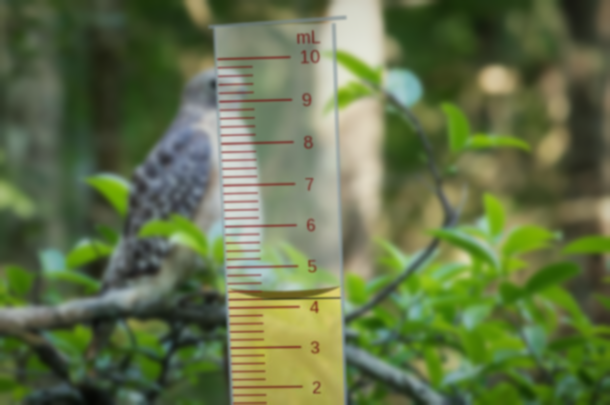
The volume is 4.2 mL
